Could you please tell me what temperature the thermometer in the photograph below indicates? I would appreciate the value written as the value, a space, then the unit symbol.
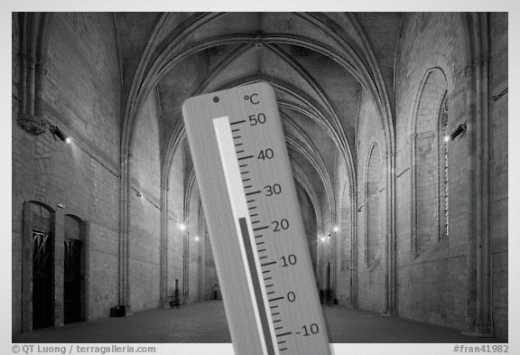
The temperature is 24 °C
